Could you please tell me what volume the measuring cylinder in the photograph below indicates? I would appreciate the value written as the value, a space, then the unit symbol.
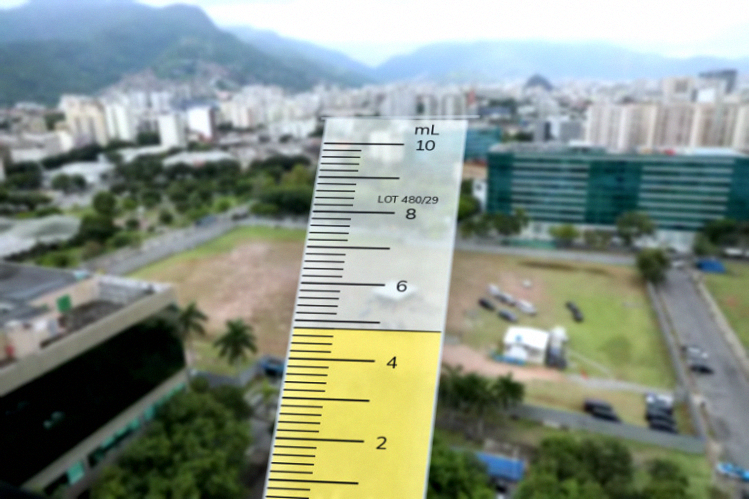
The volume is 4.8 mL
